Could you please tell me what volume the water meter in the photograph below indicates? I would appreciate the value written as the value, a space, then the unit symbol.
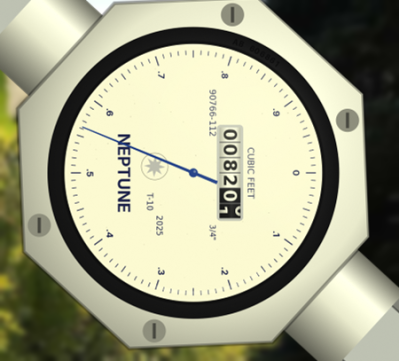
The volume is 8200.56 ft³
